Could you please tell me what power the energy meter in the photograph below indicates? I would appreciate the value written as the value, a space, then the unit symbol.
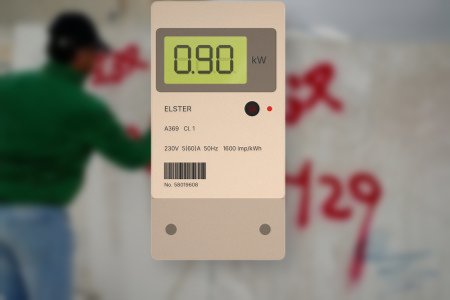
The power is 0.90 kW
